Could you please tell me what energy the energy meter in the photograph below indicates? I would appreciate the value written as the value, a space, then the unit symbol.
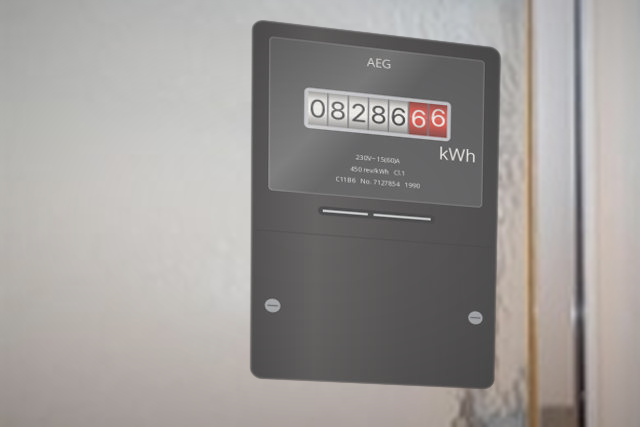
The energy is 8286.66 kWh
